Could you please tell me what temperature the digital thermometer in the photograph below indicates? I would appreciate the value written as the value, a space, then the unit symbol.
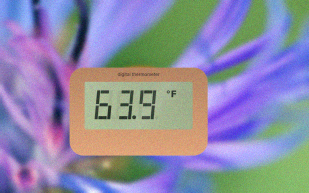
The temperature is 63.9 °F
